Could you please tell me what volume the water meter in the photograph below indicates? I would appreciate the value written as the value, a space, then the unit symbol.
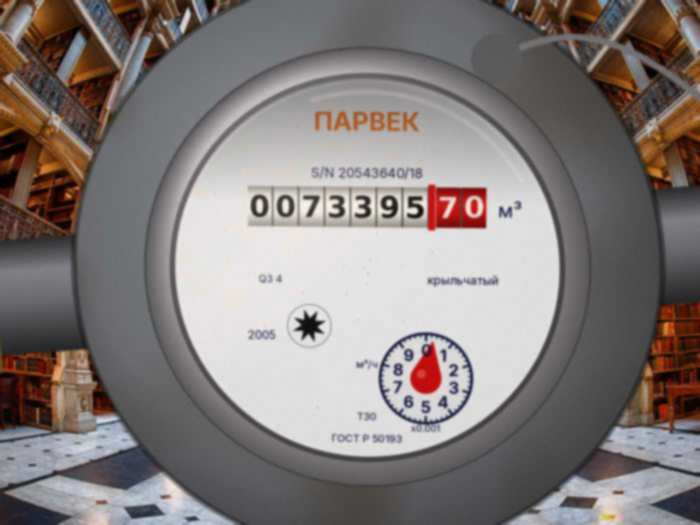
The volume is 73395.700 m³
